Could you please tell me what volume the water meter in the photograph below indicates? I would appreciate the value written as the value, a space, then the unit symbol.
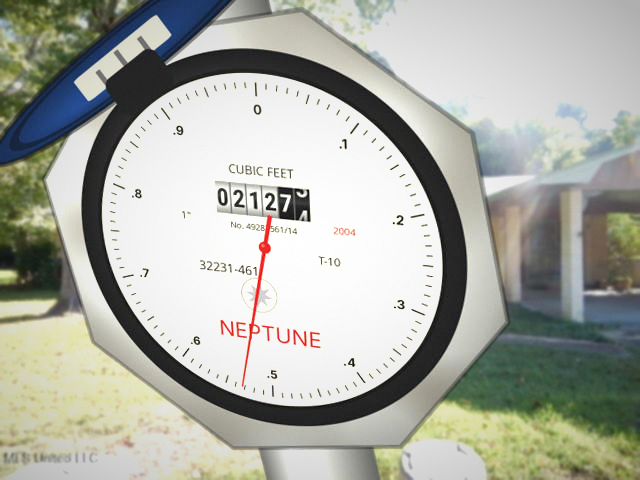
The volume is 21273.53 ft³
